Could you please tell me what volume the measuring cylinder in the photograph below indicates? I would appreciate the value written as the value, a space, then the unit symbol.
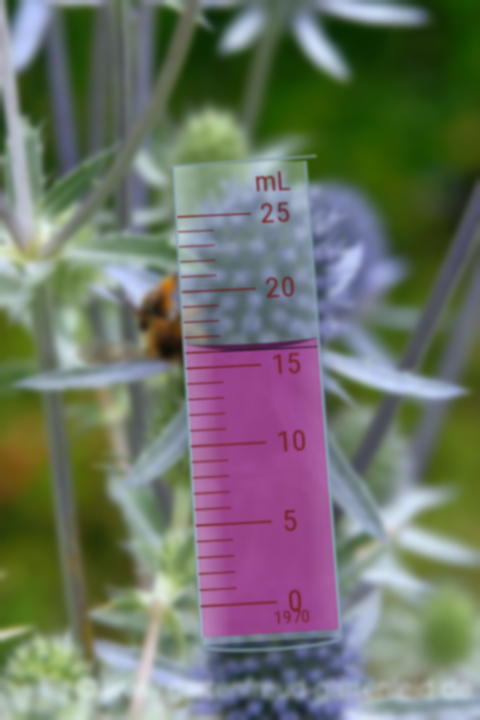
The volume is 16 mL
